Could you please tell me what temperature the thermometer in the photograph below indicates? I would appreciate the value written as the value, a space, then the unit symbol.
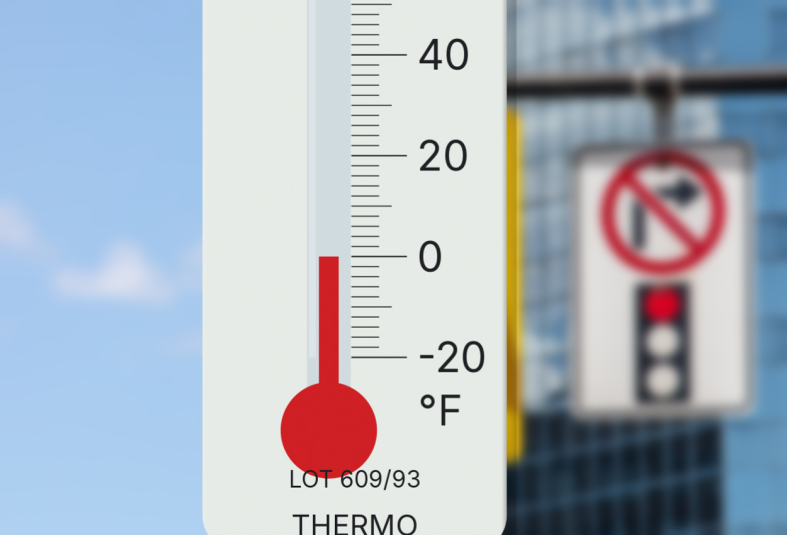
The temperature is 0 °F
